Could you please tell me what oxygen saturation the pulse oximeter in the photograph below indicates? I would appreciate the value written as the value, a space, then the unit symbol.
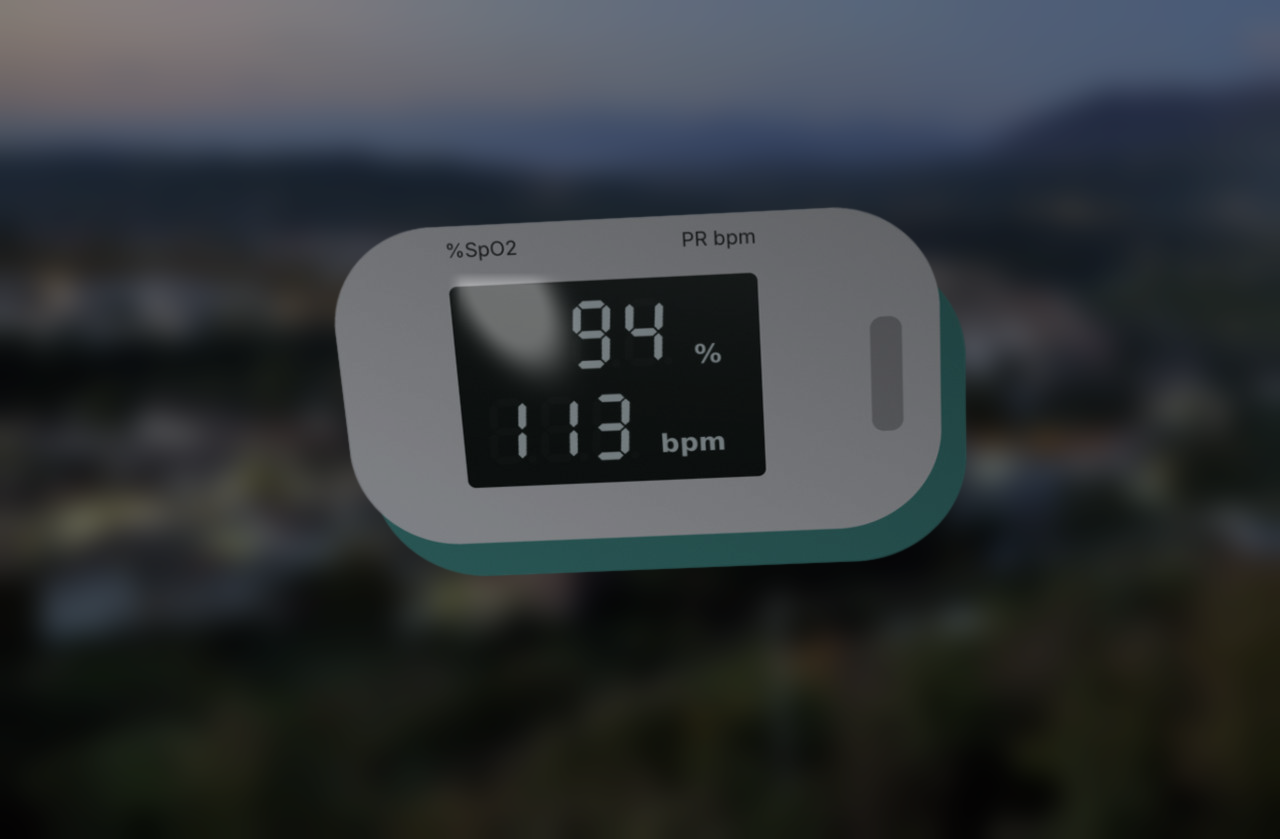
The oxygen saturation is 94 %
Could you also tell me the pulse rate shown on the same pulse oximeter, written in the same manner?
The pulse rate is 113 bpm
